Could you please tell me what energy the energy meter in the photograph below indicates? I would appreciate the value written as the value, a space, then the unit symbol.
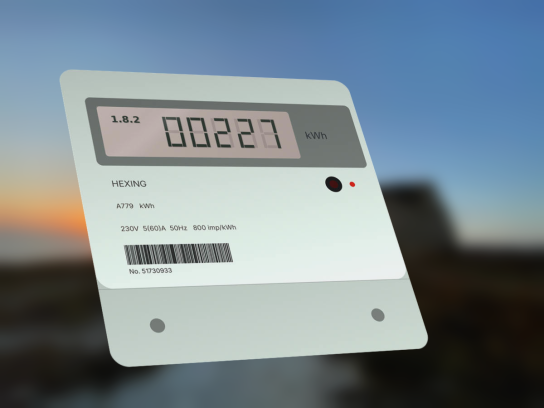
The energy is 227 kWh
